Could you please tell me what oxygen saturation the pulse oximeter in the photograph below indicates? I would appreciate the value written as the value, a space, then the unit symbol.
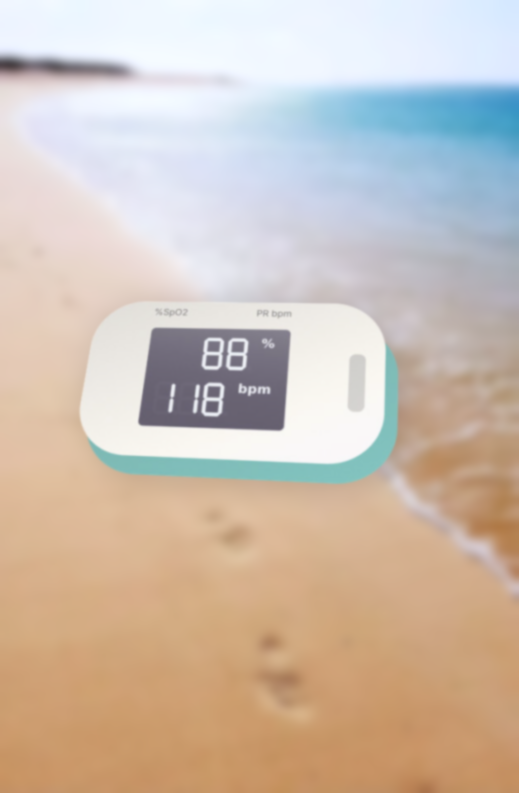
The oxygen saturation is 88 %
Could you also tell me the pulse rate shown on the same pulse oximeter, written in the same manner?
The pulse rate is 118 bpm
